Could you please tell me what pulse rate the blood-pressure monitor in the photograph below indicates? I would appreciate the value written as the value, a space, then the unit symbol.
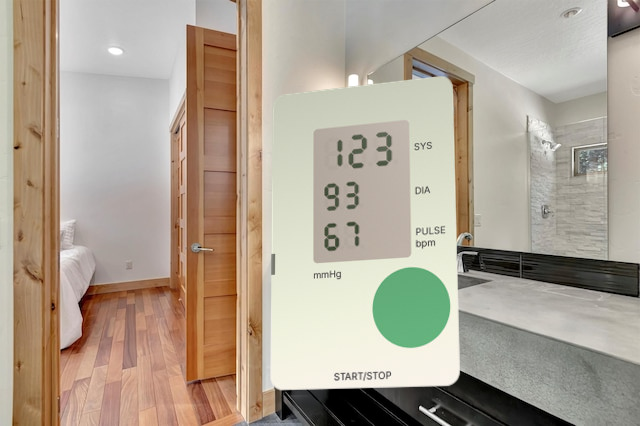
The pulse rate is 67 bpm
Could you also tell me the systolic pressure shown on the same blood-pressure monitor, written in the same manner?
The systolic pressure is 123 mmHg
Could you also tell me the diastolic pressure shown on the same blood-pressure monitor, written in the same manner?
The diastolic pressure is 93 mmHg
